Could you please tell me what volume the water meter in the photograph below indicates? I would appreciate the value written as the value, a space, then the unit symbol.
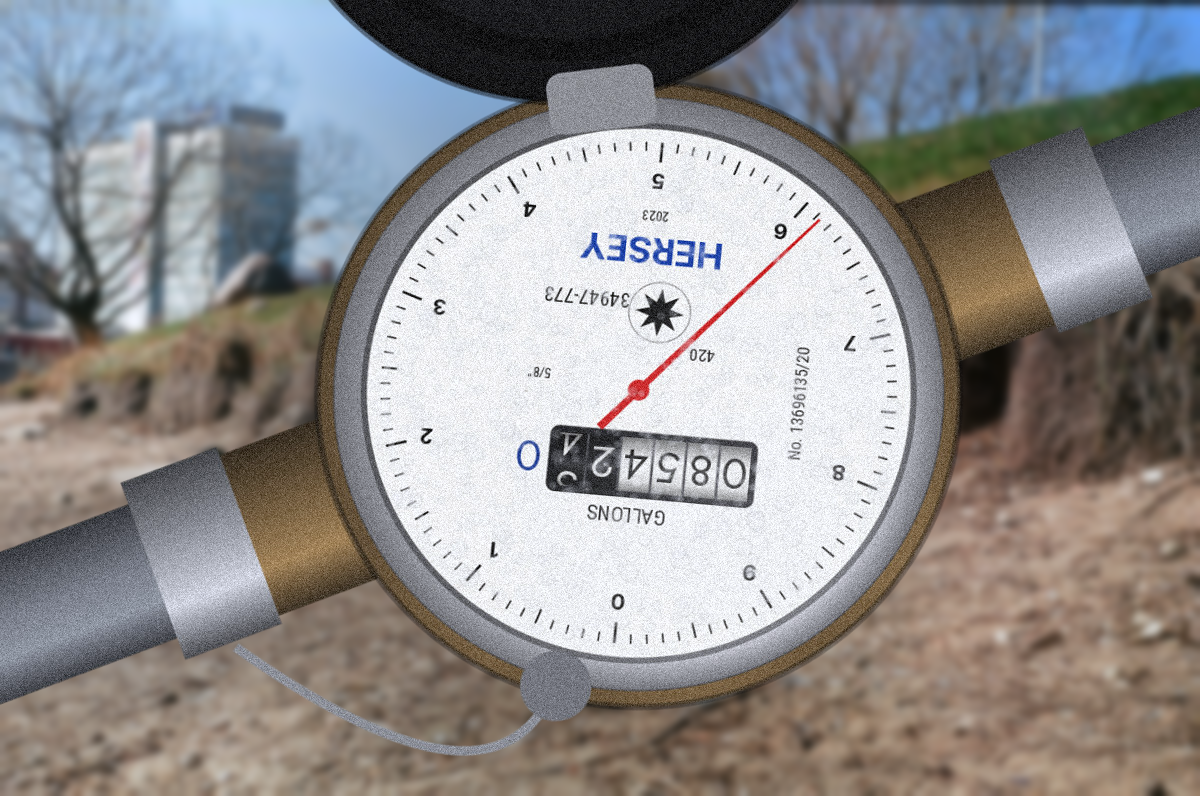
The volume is 854236.1 gal
